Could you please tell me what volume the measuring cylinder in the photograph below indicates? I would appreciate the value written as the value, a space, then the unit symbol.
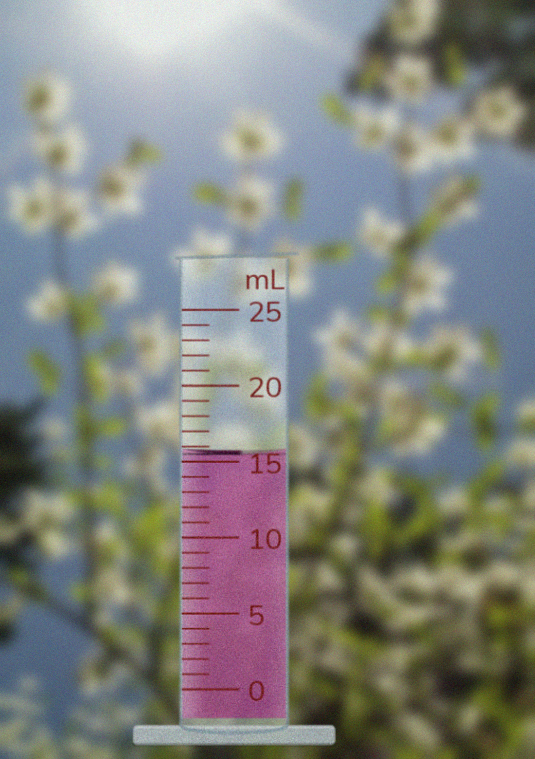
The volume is 15.5 mL
